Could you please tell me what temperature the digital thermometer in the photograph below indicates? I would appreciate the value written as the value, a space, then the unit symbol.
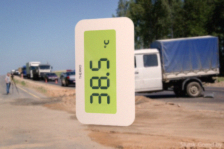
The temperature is 38.5 °C
